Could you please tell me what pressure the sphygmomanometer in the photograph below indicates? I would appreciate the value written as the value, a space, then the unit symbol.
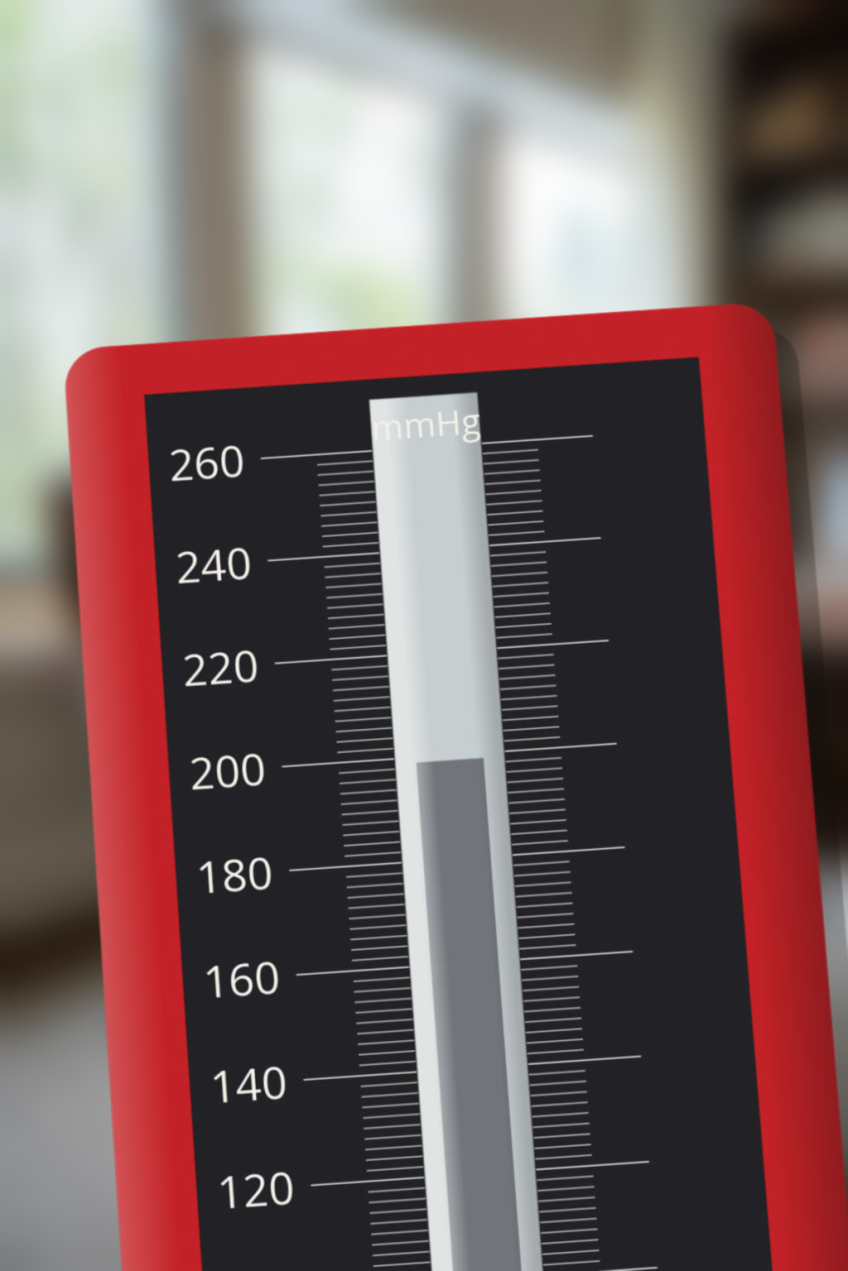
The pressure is 199 mmHg
